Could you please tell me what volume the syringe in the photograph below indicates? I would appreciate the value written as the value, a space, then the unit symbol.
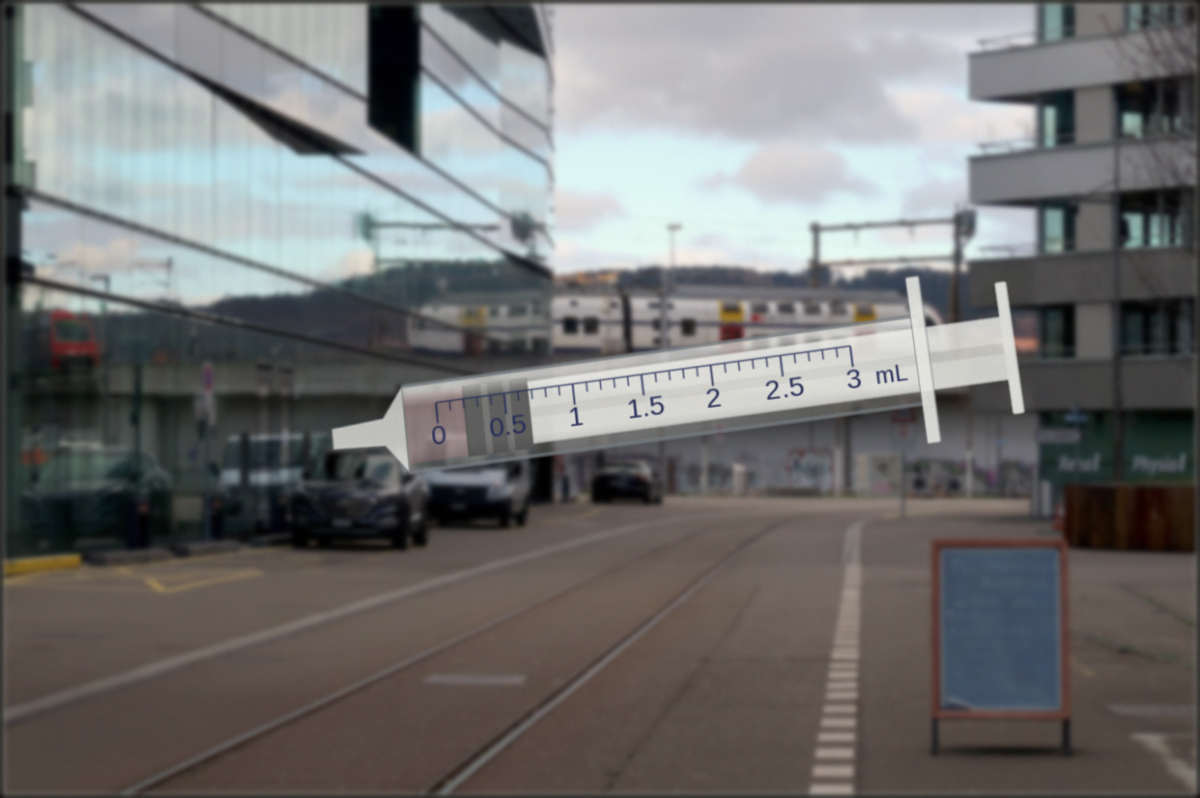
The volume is 0.2 mL
